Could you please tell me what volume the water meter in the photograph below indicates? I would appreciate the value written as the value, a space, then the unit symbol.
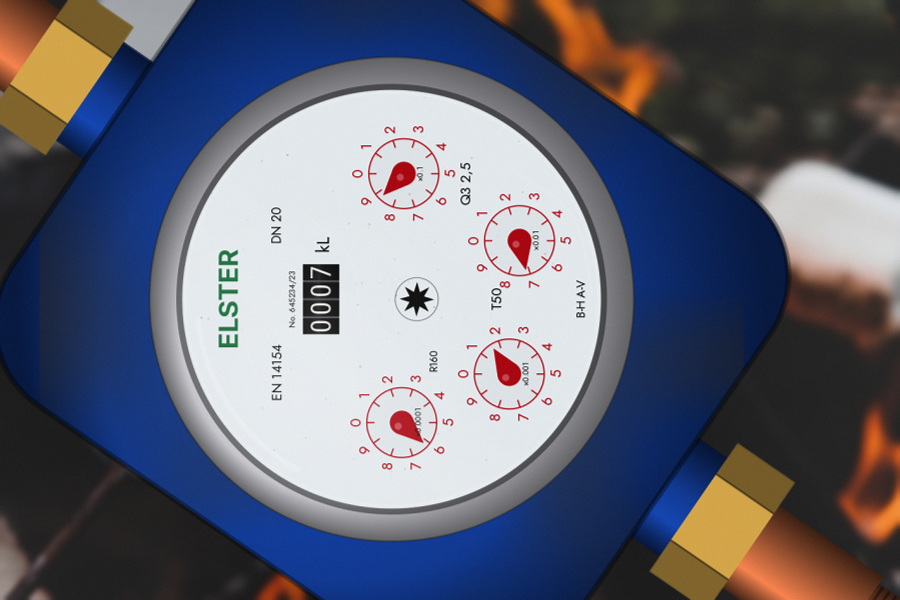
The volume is 7.8716 kL
